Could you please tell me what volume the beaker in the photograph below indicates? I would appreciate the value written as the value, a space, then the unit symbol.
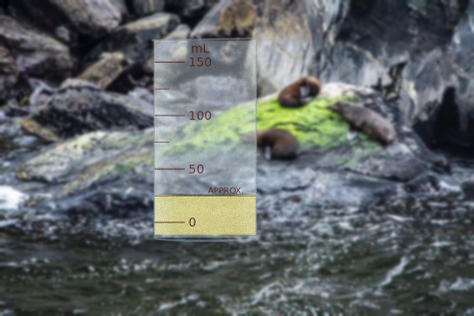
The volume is 25 mL
